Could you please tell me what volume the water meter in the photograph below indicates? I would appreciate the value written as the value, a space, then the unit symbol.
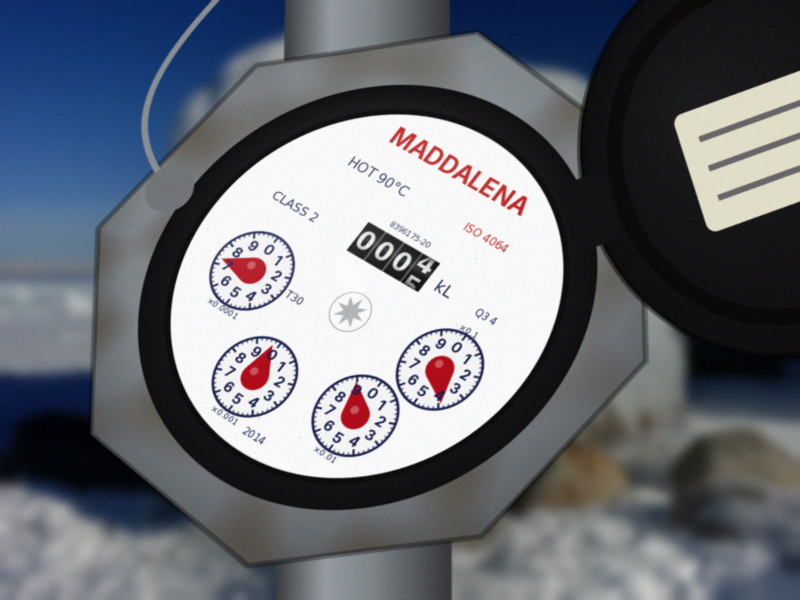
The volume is 4.3897 kL
